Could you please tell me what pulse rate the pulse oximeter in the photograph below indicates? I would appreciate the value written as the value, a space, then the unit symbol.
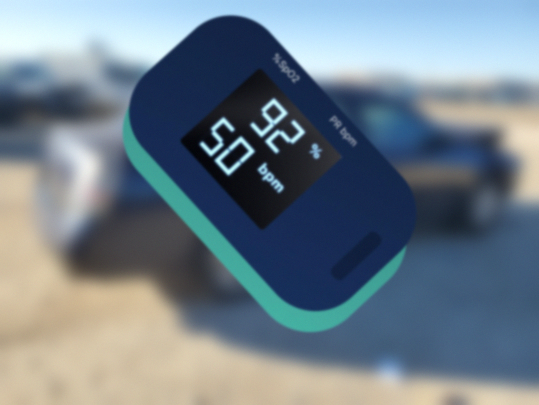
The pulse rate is 50 bpm
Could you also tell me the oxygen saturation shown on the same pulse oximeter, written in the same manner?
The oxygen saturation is 92 %
